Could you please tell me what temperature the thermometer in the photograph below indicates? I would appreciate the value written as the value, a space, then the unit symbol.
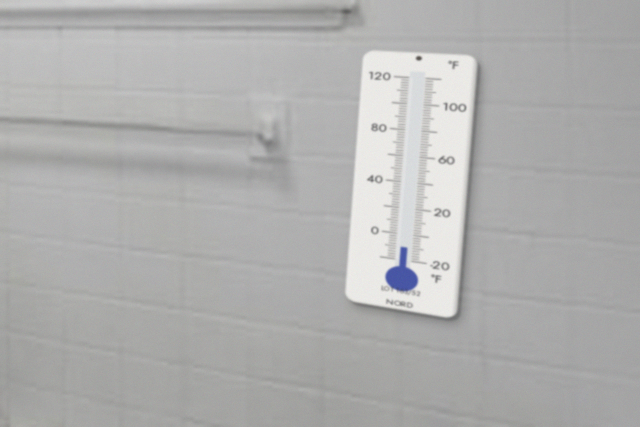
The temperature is -10 °F
